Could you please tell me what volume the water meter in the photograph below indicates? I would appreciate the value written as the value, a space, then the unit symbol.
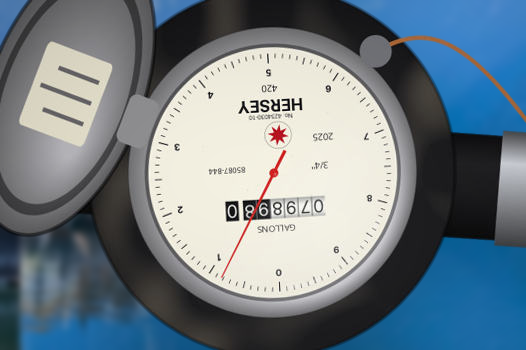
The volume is 798980.8 gal
